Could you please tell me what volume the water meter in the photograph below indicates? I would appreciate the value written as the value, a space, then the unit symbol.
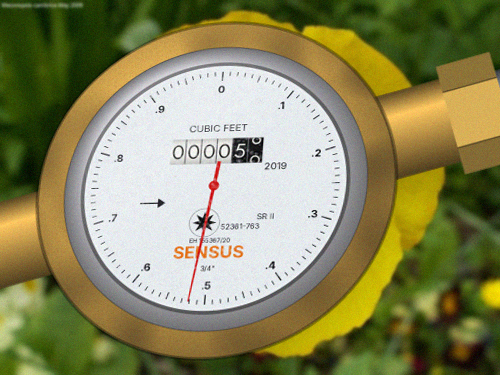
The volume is 58.52 ft³
